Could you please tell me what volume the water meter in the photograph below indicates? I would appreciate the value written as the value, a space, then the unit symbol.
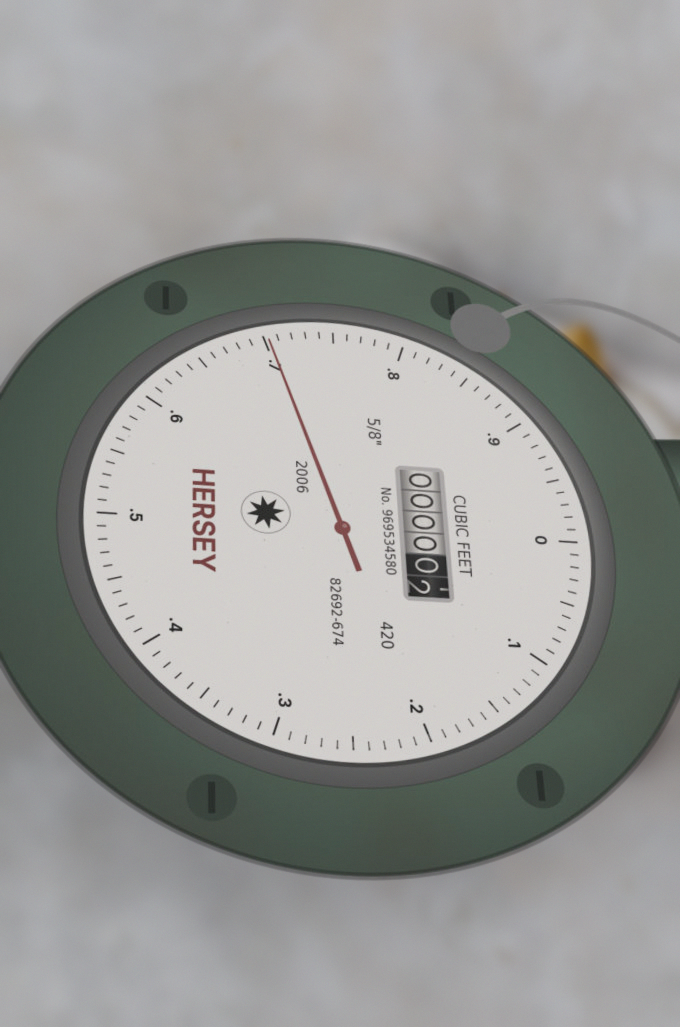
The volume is 1.70 ft³
